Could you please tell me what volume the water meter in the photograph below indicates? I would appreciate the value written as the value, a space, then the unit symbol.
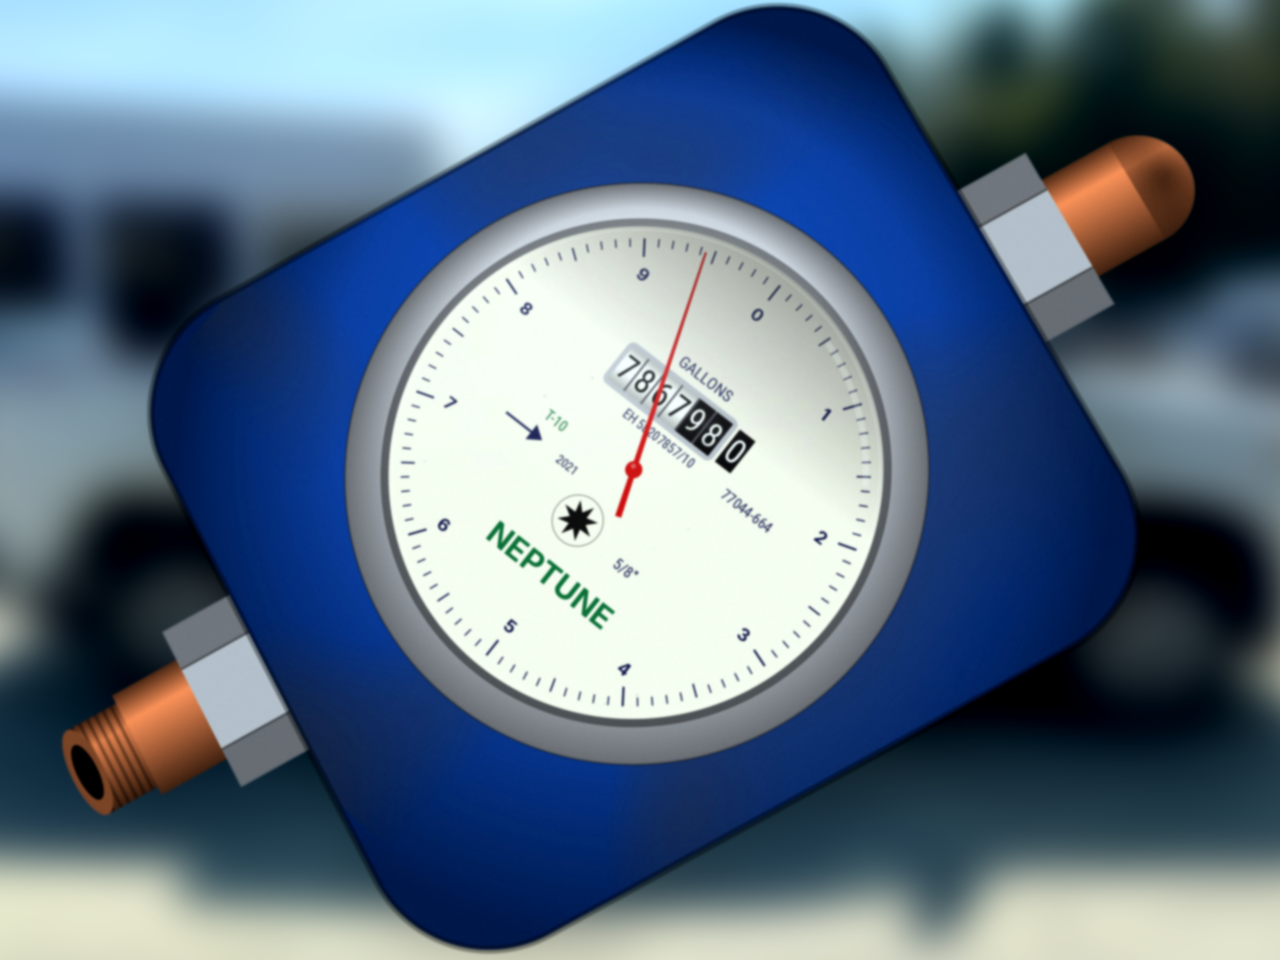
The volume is 7867979.4 gal
